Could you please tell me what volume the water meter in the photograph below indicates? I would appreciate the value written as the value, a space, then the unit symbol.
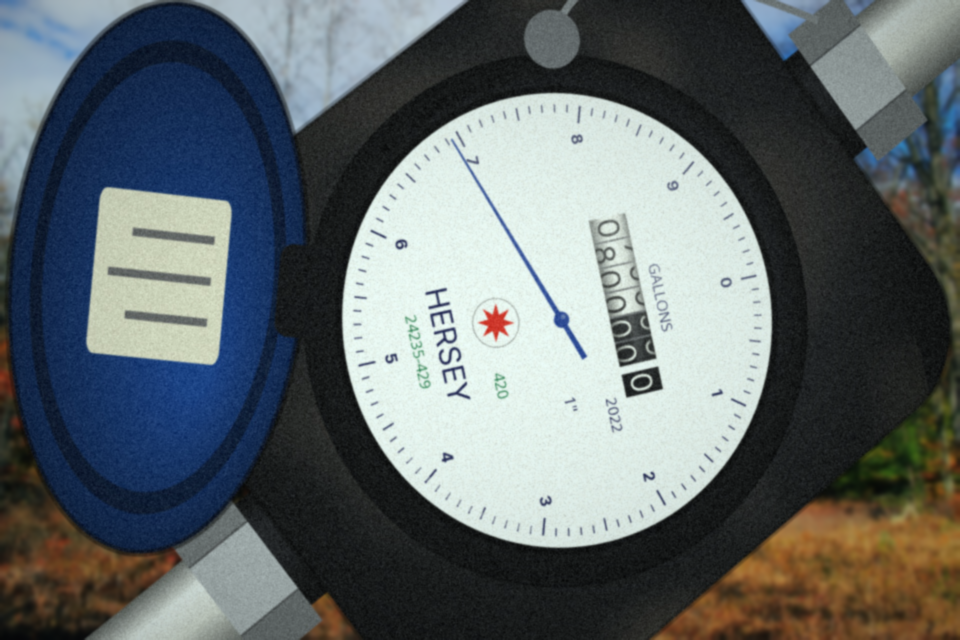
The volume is 799996.9 gal
